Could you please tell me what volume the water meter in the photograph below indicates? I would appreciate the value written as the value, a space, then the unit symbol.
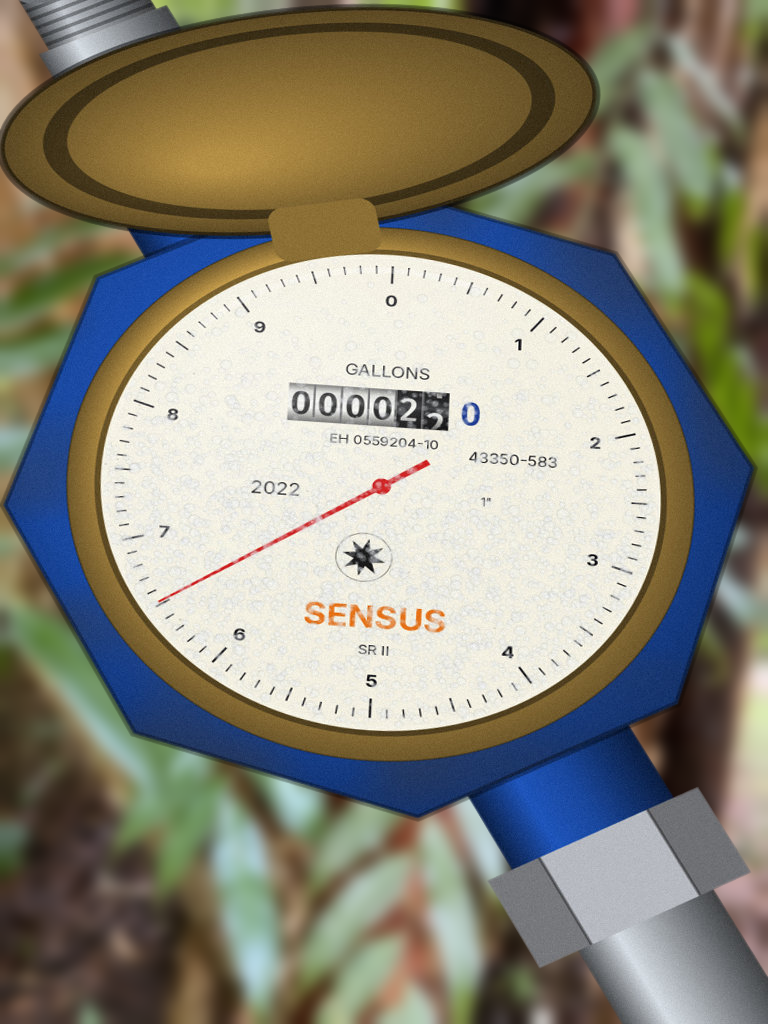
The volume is 216.5 gal
